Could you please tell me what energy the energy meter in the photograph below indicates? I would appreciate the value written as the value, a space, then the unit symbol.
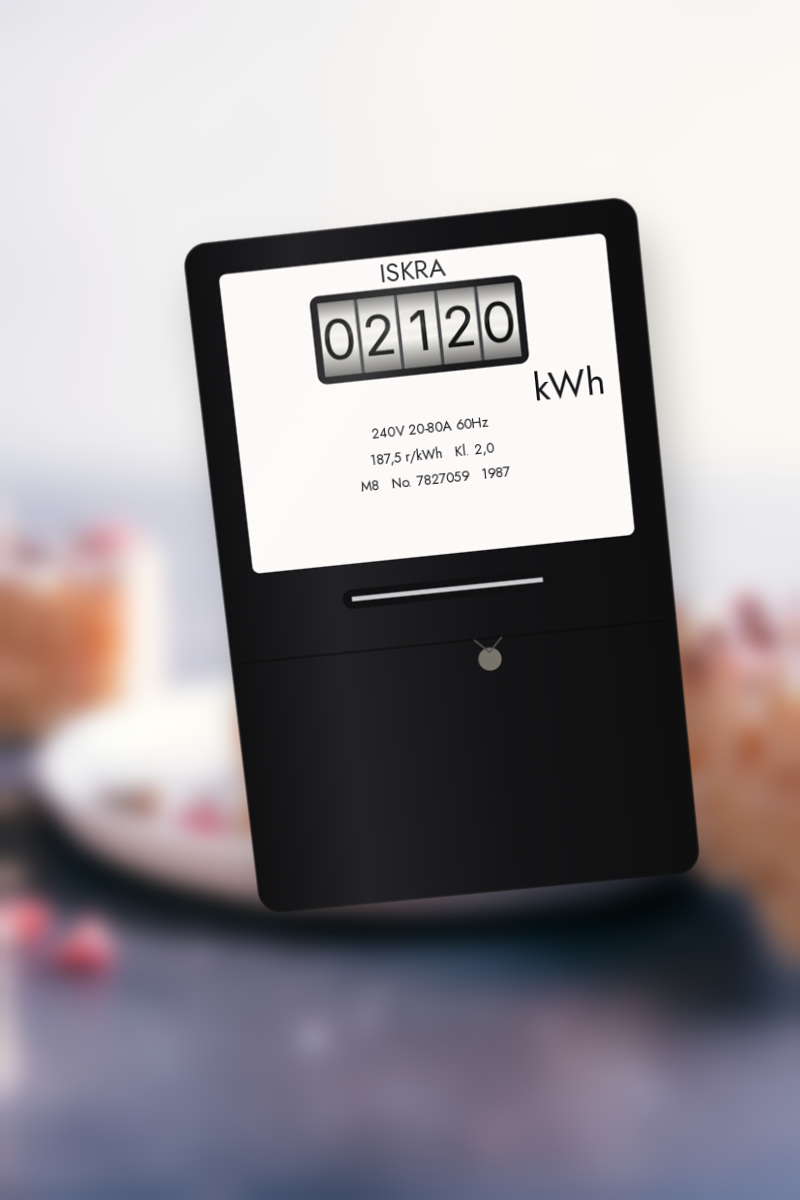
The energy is 2120 kWh
